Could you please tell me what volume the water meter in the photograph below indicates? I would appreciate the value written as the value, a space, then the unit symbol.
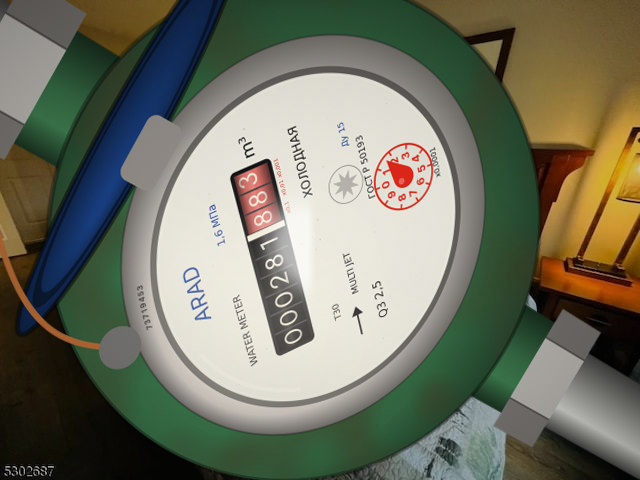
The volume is 281.8831 m³
